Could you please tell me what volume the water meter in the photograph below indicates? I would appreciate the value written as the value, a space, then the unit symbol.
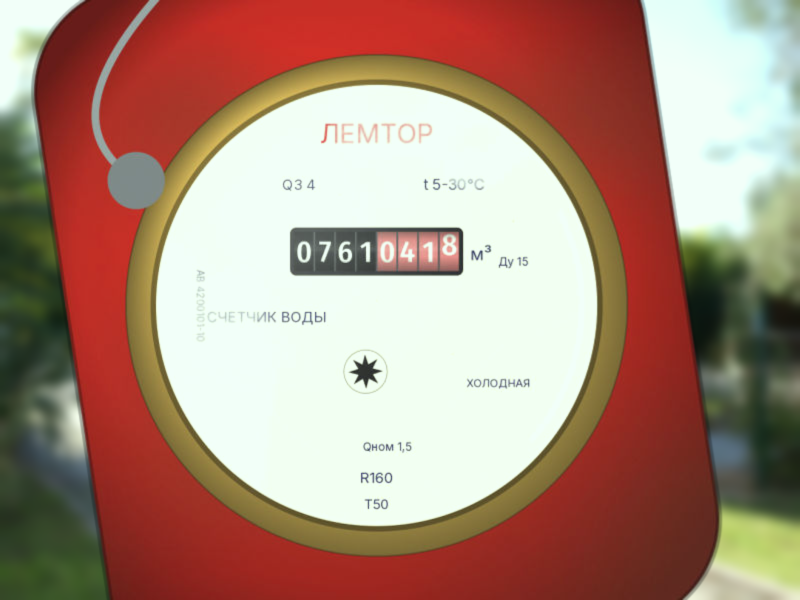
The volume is 761.0418 m³
